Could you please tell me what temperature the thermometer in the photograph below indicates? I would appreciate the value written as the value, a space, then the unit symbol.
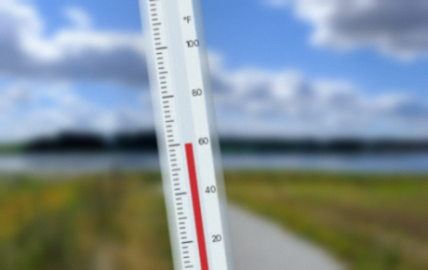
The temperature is 60 °F
